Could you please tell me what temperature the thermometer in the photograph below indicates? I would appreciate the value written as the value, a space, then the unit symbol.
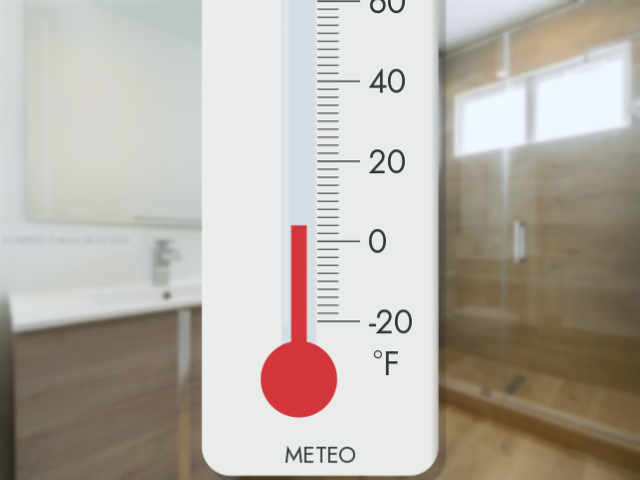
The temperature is 4 °F
